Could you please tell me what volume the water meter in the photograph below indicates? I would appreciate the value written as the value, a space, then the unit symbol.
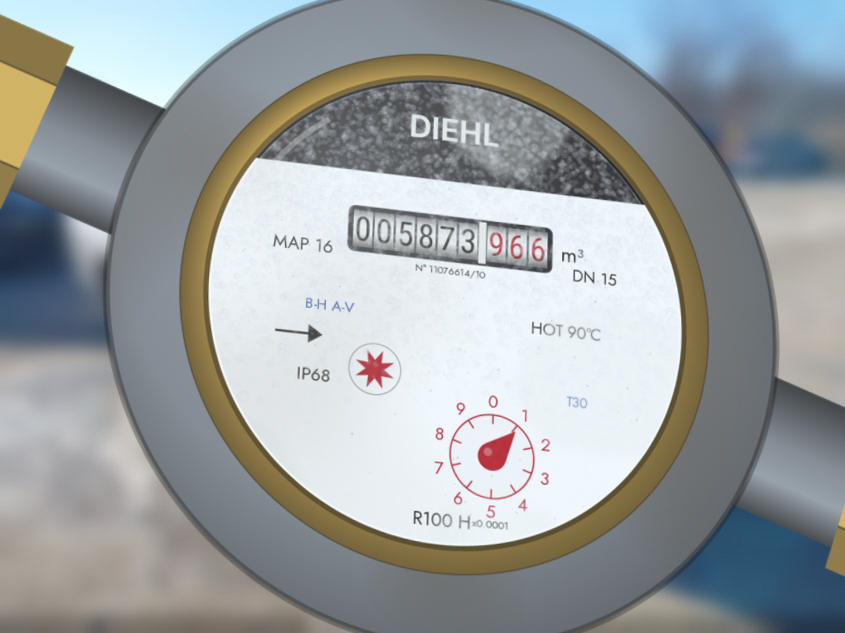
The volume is 5873.9661 m³
